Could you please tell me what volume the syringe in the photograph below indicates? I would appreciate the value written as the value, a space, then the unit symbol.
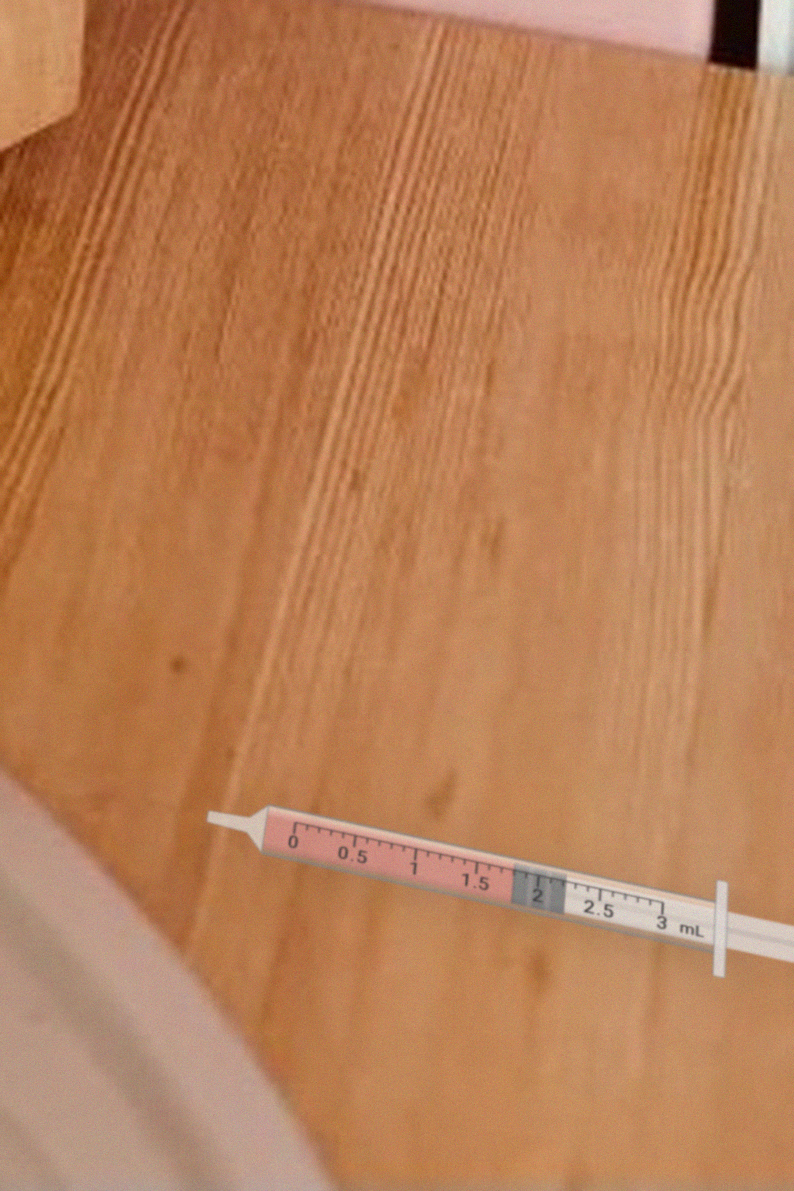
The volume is 1.8 mL
